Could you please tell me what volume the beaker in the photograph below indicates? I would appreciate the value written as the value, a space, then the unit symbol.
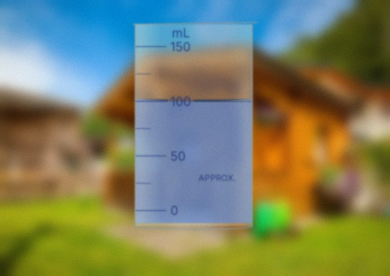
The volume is 100 mL
